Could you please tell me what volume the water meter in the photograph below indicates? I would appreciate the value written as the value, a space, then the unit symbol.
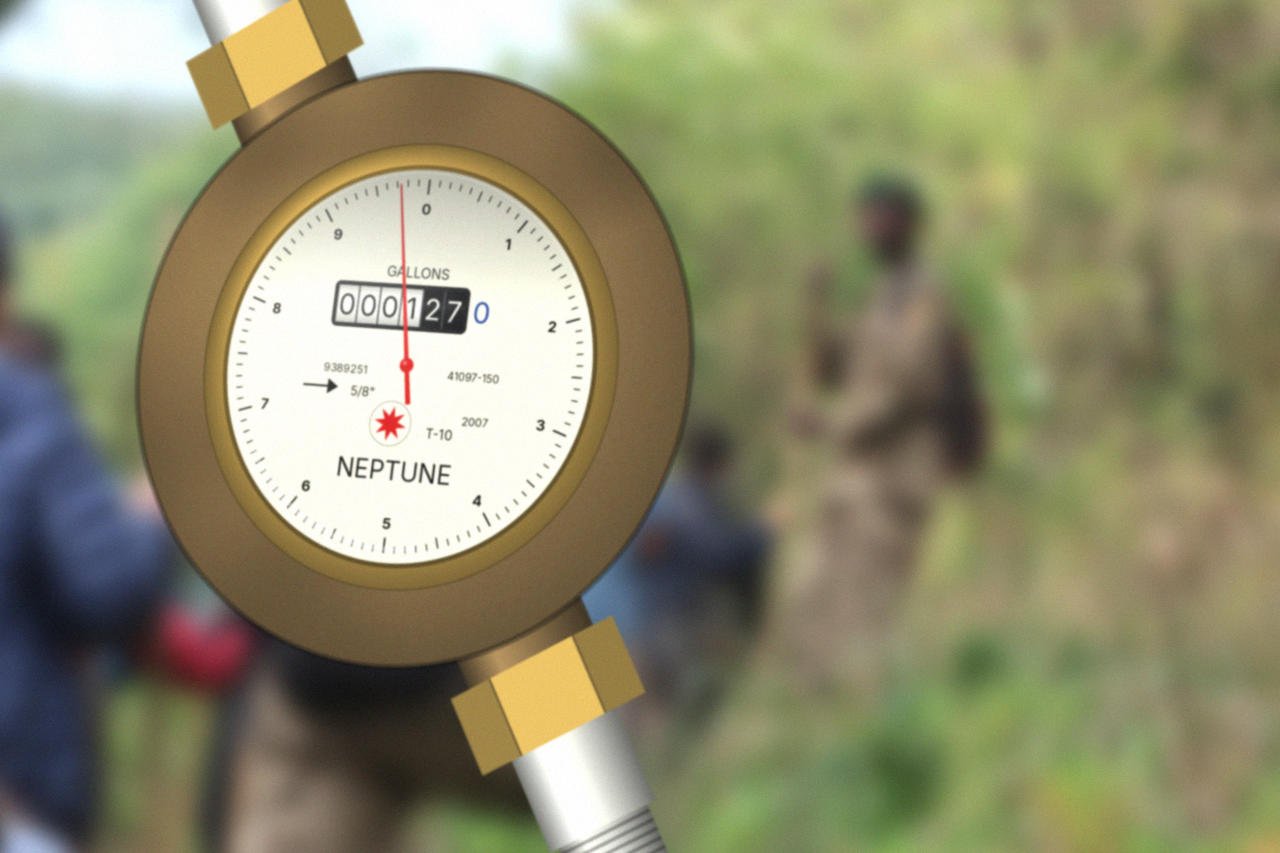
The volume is 1269.7 gal
